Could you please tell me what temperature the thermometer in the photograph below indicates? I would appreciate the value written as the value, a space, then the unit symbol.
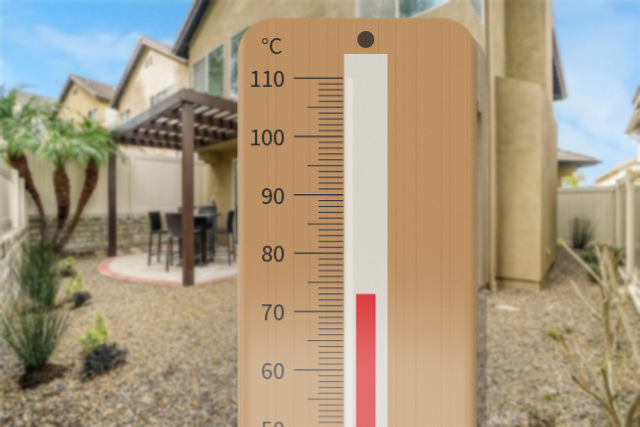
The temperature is 73 °C
